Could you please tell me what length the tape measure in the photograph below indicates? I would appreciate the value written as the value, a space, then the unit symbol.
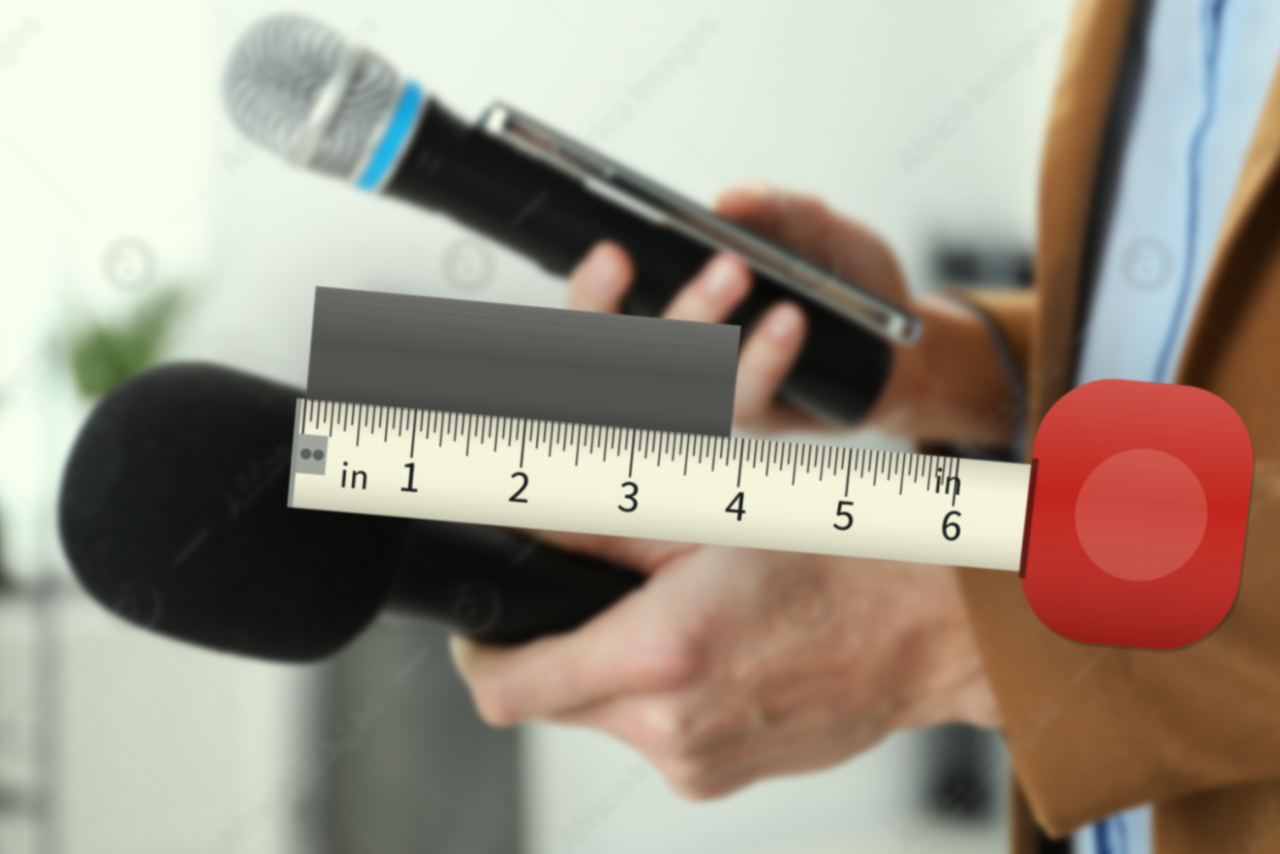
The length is 3.875 in
